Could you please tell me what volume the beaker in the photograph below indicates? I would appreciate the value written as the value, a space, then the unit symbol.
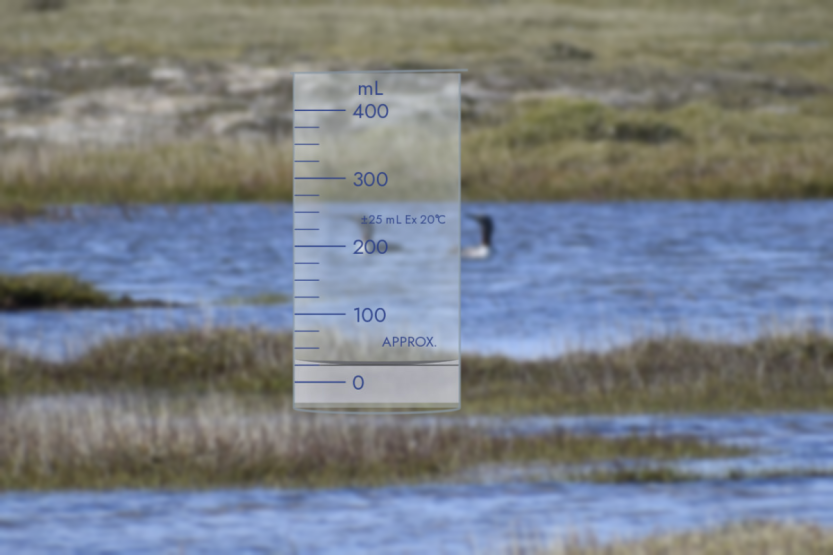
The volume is 25 mL
